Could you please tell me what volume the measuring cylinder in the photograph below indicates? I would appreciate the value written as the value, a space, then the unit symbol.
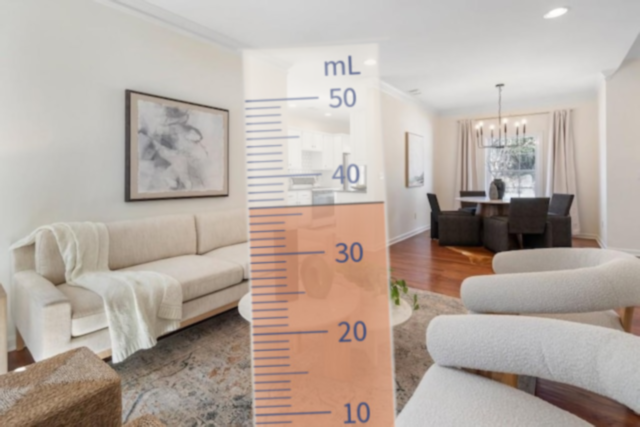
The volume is 36 mL
